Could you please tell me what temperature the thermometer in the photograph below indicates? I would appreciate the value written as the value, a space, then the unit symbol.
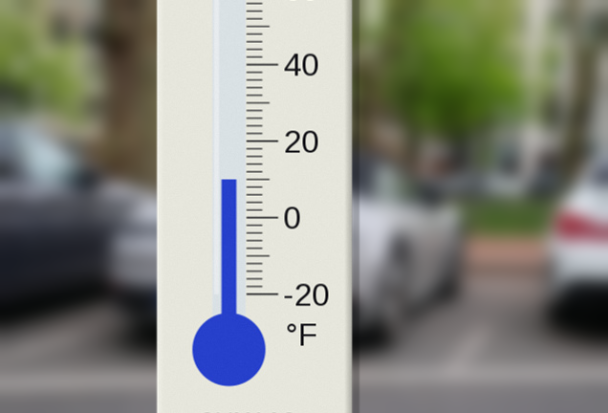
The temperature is 10 °F
